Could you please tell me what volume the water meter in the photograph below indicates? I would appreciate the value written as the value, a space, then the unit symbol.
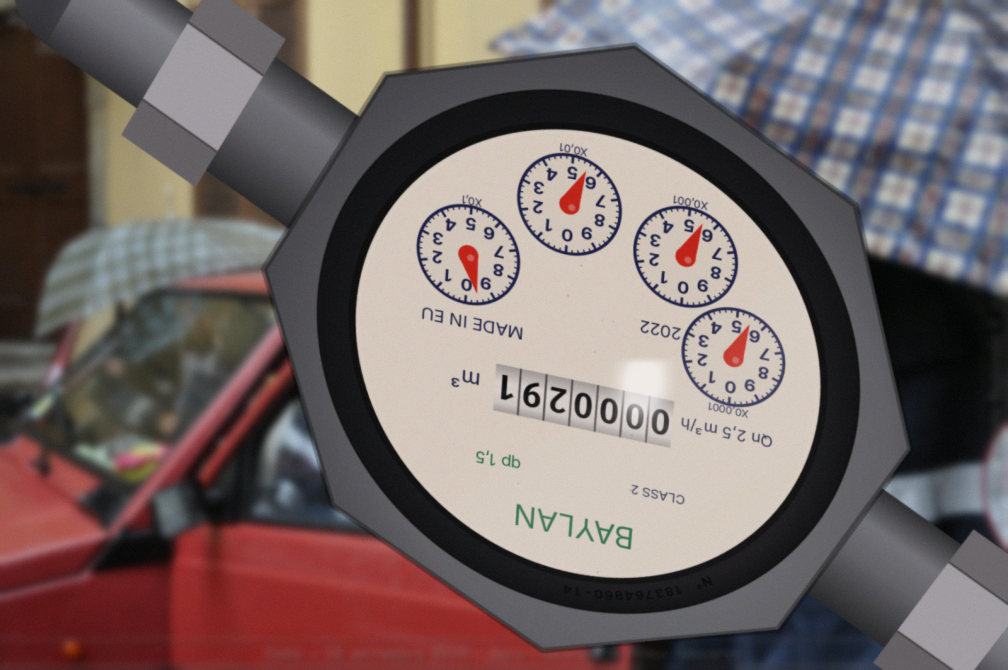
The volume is 290.9555 m³
